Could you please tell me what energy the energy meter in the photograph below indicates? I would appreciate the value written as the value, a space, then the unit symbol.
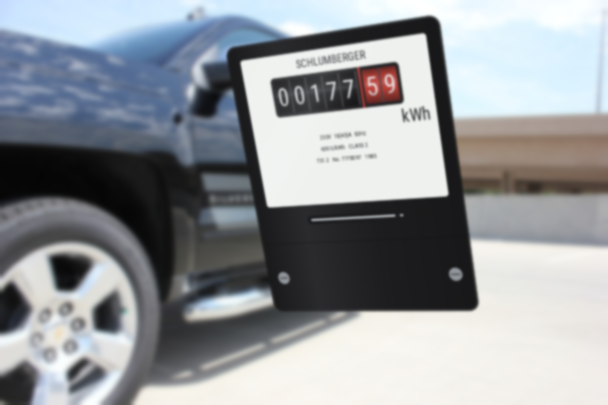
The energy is 177.59 kWh
